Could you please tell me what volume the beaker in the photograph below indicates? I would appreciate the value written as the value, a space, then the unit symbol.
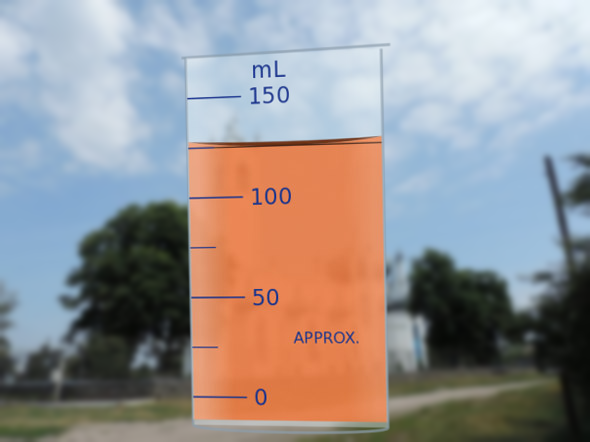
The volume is 125 mL
